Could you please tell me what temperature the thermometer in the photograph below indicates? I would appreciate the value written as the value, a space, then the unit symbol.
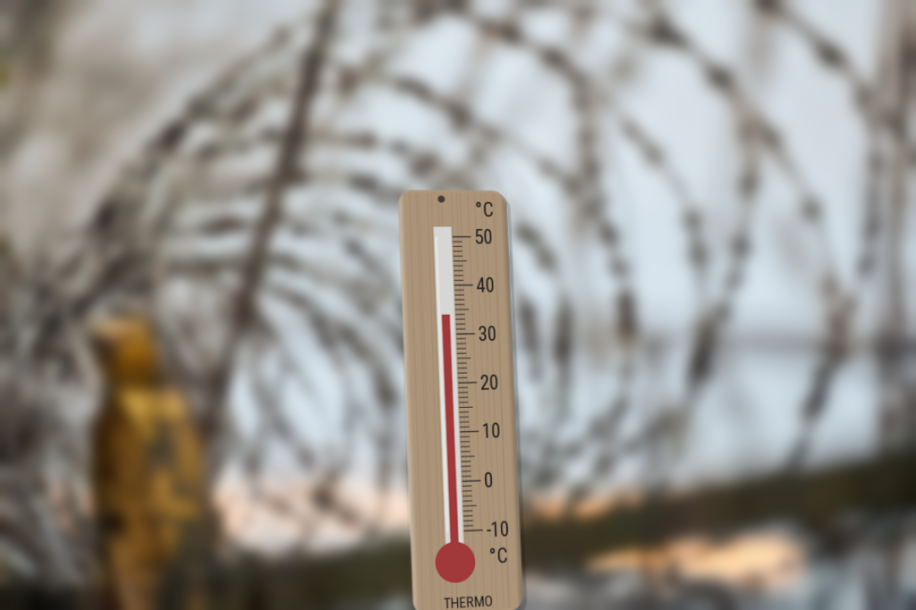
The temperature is 34 °C
